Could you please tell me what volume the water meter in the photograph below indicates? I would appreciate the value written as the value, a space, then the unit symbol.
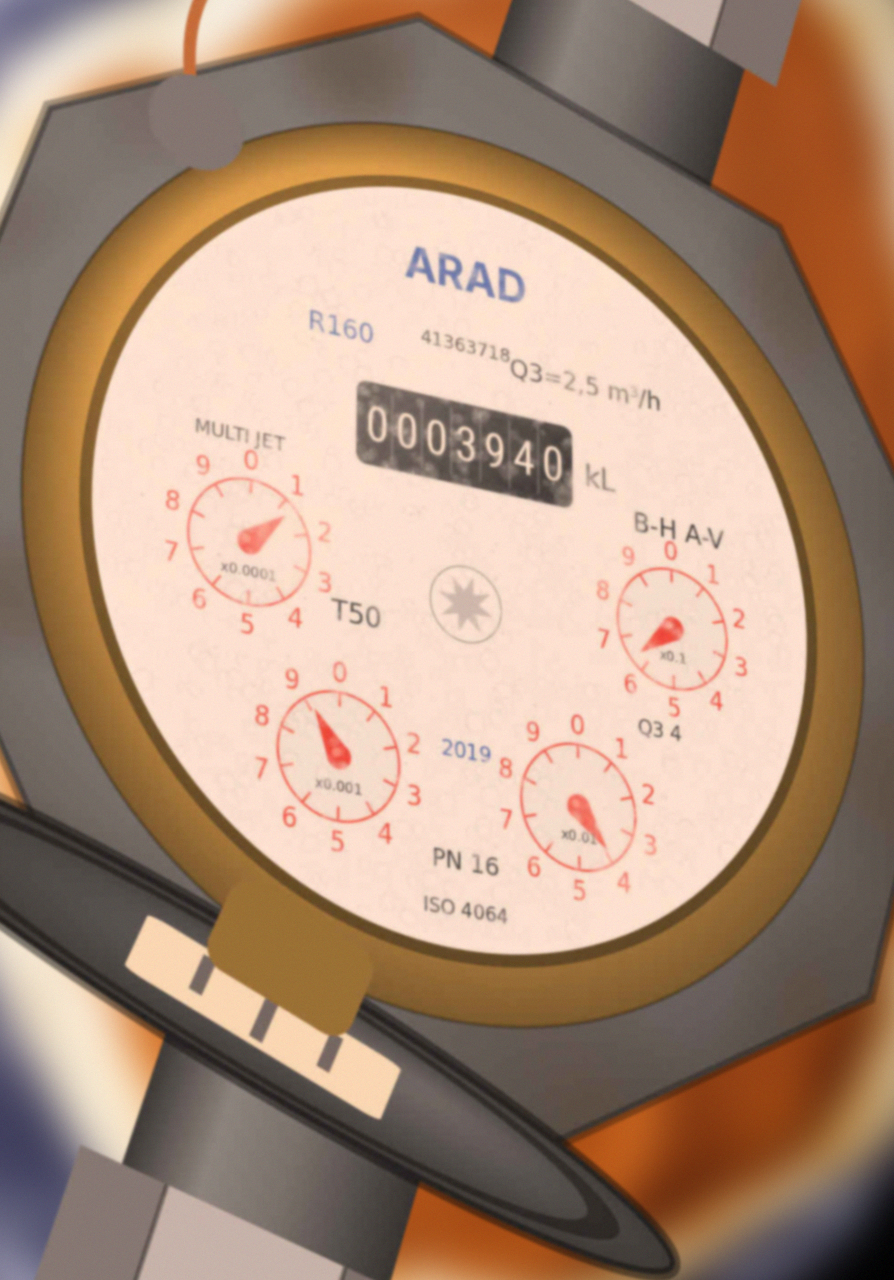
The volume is 3940.6391 kL
